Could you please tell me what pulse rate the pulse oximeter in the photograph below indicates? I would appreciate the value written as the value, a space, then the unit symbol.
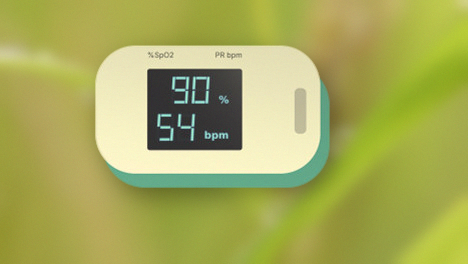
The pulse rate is 54 bpm
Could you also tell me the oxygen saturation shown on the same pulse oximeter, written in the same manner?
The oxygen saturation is 90 %
